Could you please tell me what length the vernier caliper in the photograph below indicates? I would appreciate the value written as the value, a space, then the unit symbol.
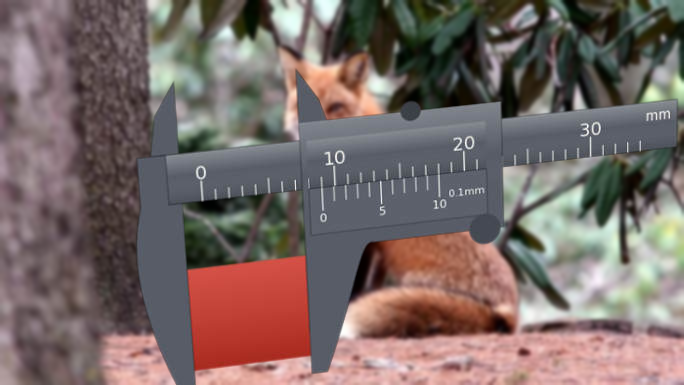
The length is 9.0 mm
